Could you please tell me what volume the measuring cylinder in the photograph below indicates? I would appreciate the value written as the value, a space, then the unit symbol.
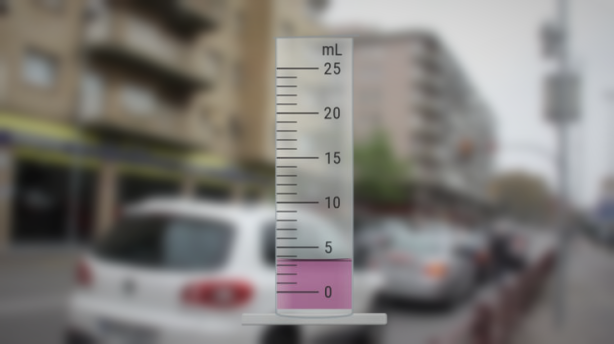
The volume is 3.5 mL
